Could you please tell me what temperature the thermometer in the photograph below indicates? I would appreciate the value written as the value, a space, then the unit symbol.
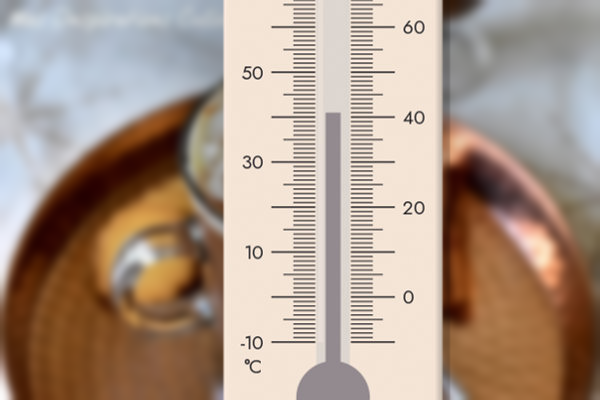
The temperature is 41 °C
